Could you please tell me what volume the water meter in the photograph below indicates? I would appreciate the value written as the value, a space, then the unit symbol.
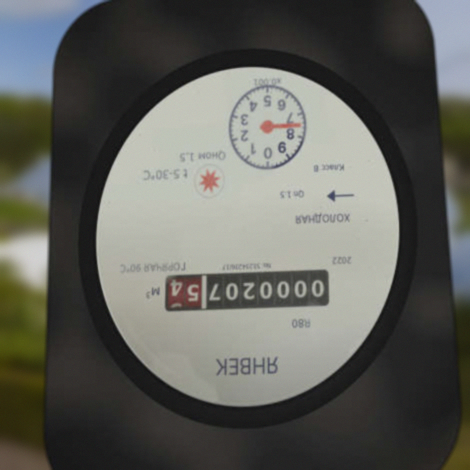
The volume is 207.537 m³
